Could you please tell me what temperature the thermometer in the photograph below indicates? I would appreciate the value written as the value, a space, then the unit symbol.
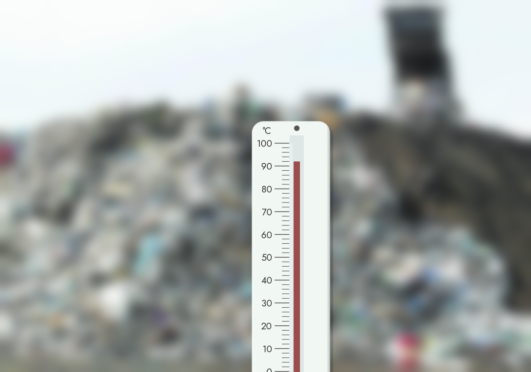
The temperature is 92 °C
